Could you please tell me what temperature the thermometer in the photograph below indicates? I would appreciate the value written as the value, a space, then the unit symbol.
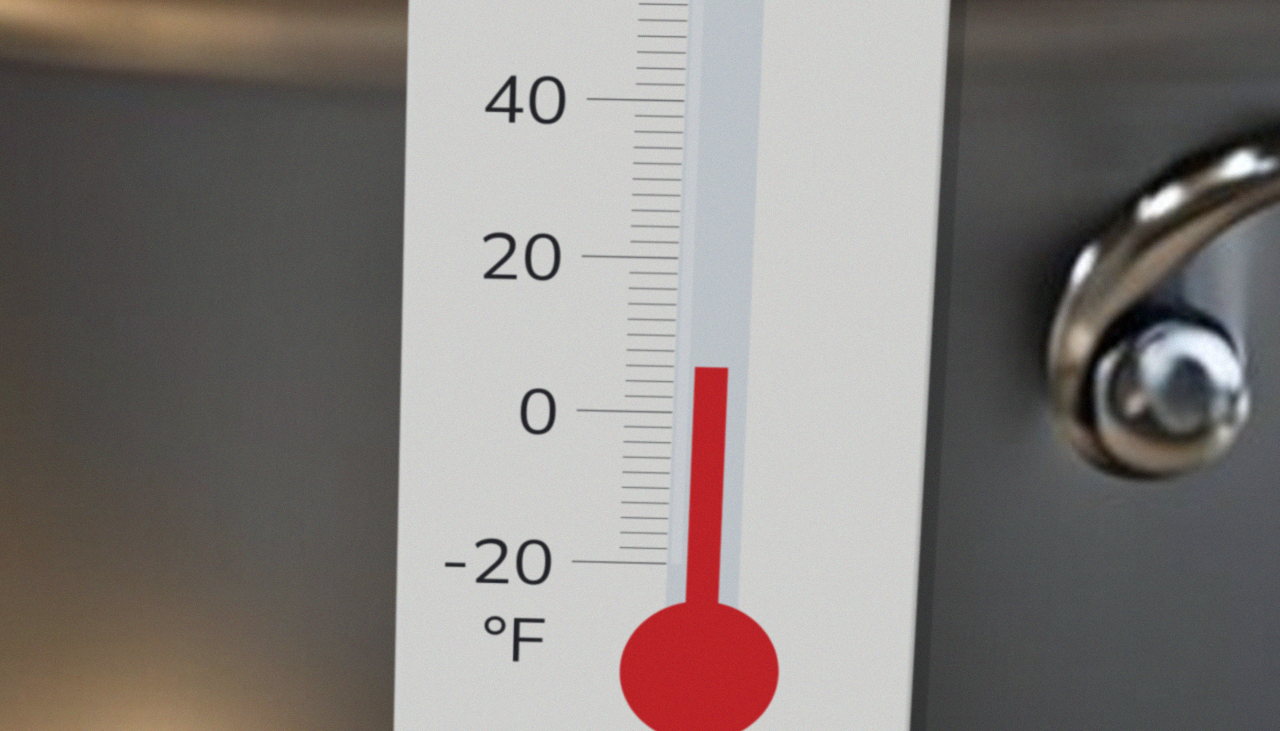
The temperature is 6 °F
